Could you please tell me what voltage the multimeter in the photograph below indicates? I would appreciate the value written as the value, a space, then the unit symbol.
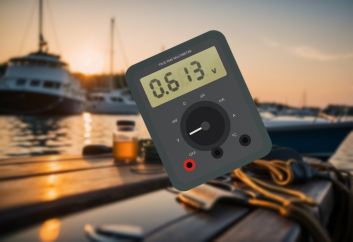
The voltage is 0.613 V
